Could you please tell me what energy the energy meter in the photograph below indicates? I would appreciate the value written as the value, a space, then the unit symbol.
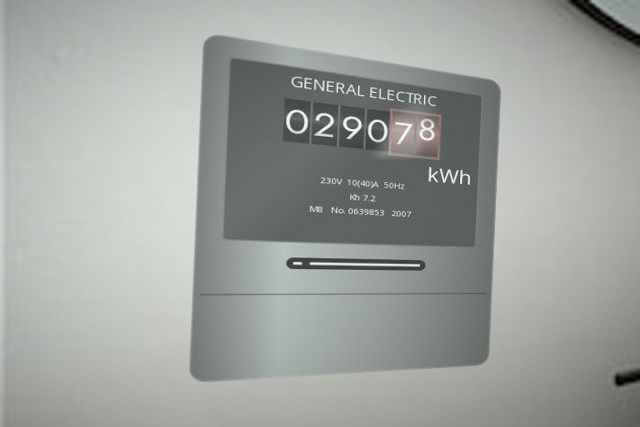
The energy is 290.78 kWh
